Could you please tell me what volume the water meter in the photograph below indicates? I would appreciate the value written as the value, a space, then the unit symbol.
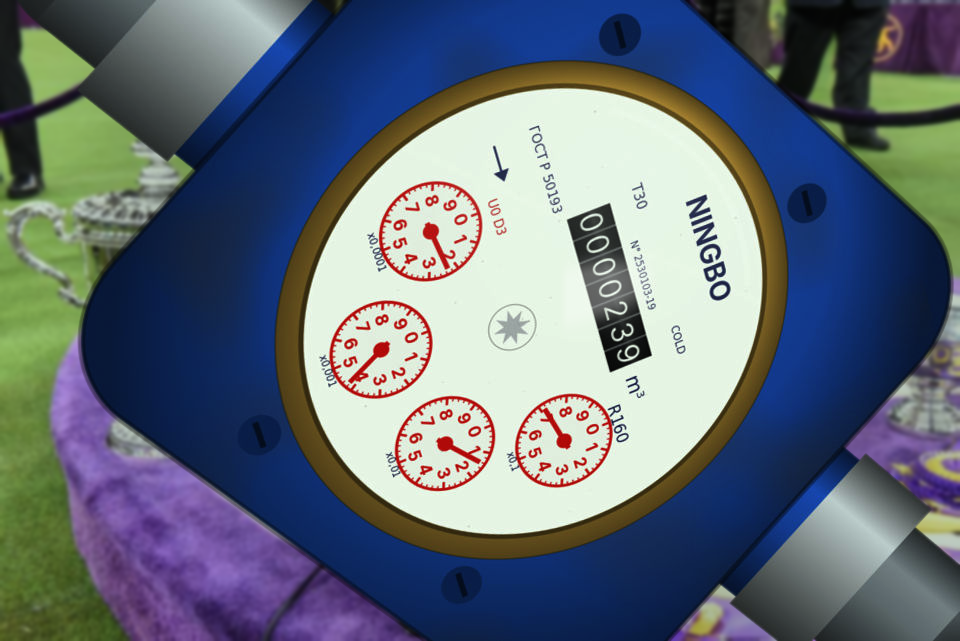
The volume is 239.7142 m³
